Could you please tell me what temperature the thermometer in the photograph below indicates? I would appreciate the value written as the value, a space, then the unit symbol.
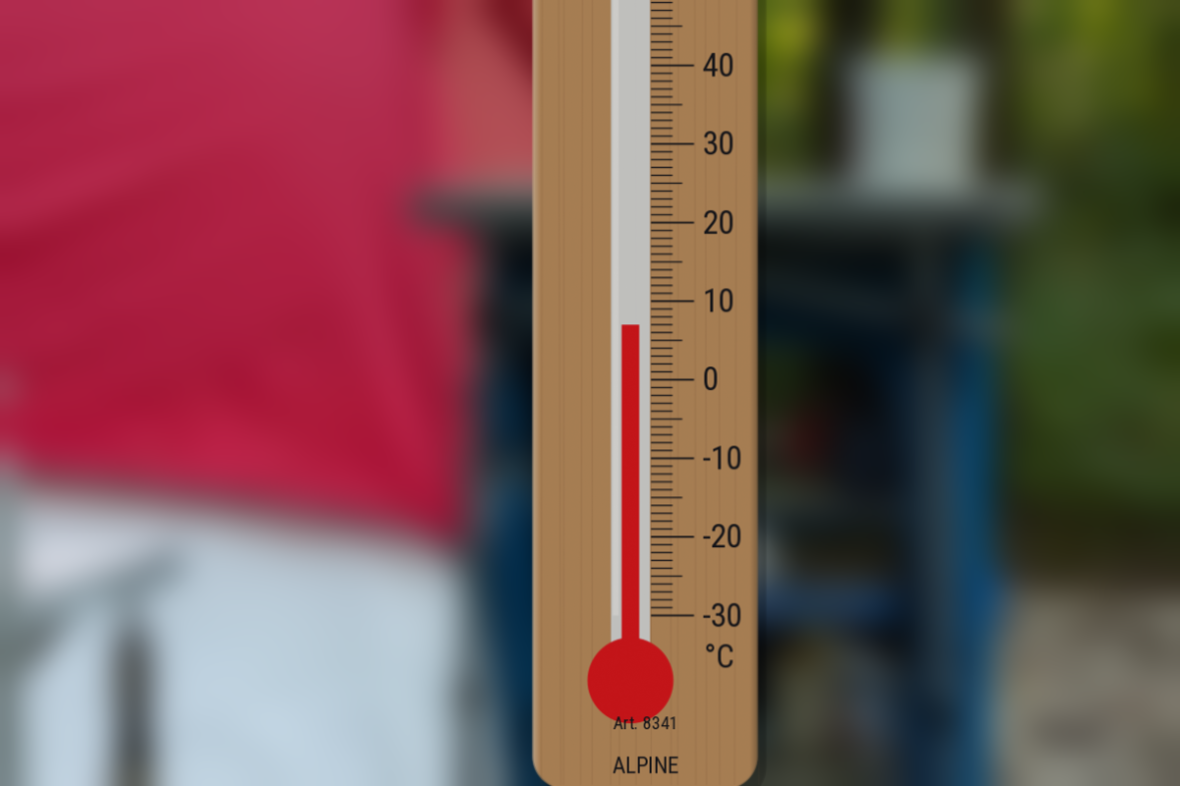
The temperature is 7 °C
